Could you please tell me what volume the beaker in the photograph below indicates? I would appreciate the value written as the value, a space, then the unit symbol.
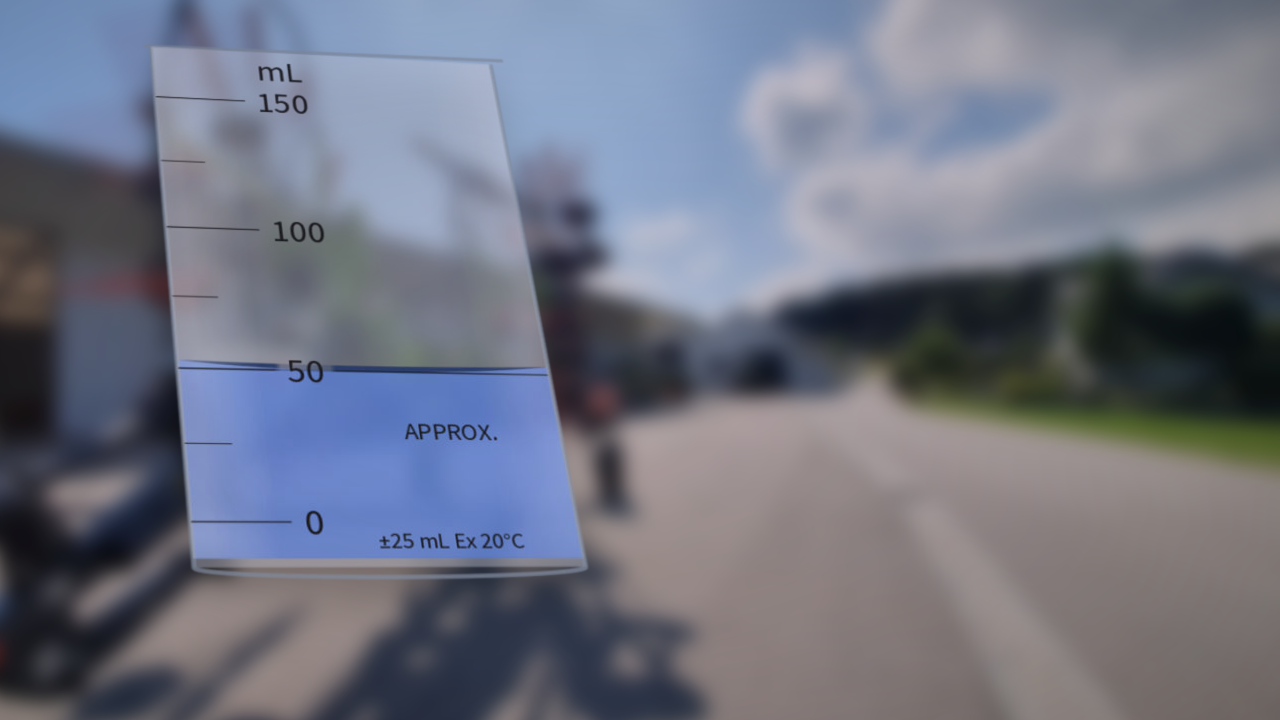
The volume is 50 mL
